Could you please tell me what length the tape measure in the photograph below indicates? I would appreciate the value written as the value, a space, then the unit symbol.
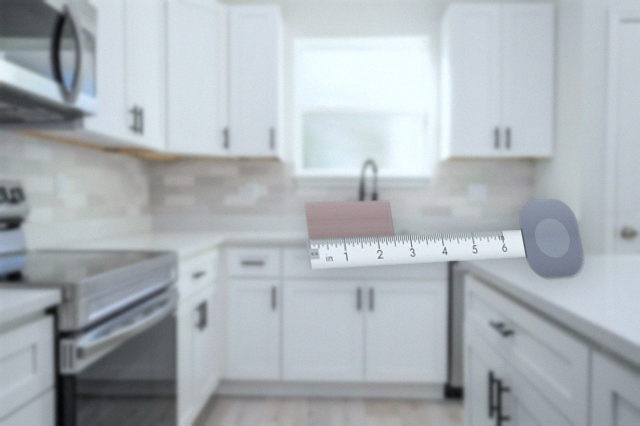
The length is 2.5 in
